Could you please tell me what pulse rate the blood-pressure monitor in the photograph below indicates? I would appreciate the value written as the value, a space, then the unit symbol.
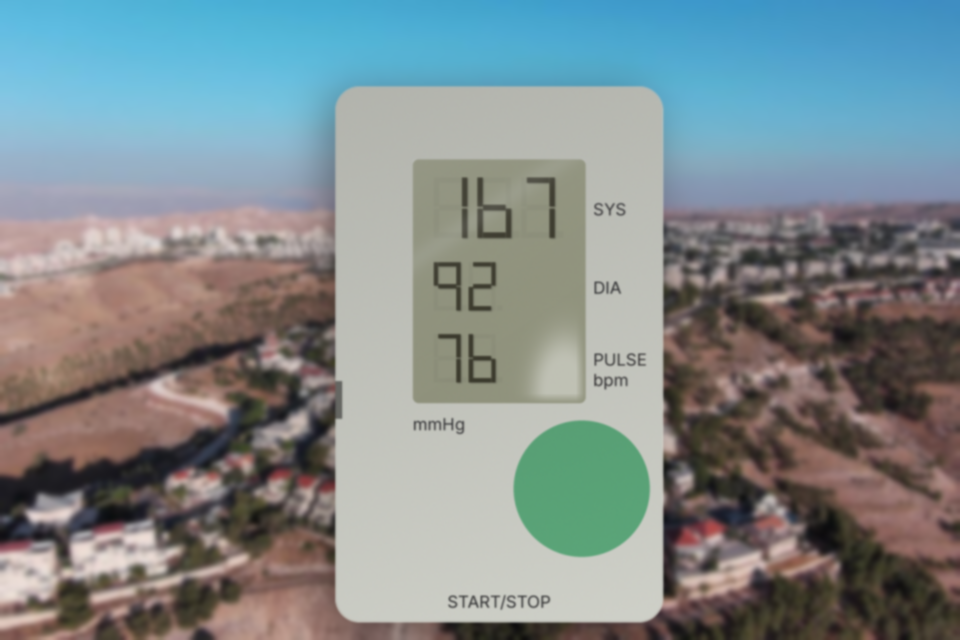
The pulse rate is 76 bpm
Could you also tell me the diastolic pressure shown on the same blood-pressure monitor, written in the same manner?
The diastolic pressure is 92 mmHg
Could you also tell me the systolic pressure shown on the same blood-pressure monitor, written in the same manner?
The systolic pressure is 167 mmHg
